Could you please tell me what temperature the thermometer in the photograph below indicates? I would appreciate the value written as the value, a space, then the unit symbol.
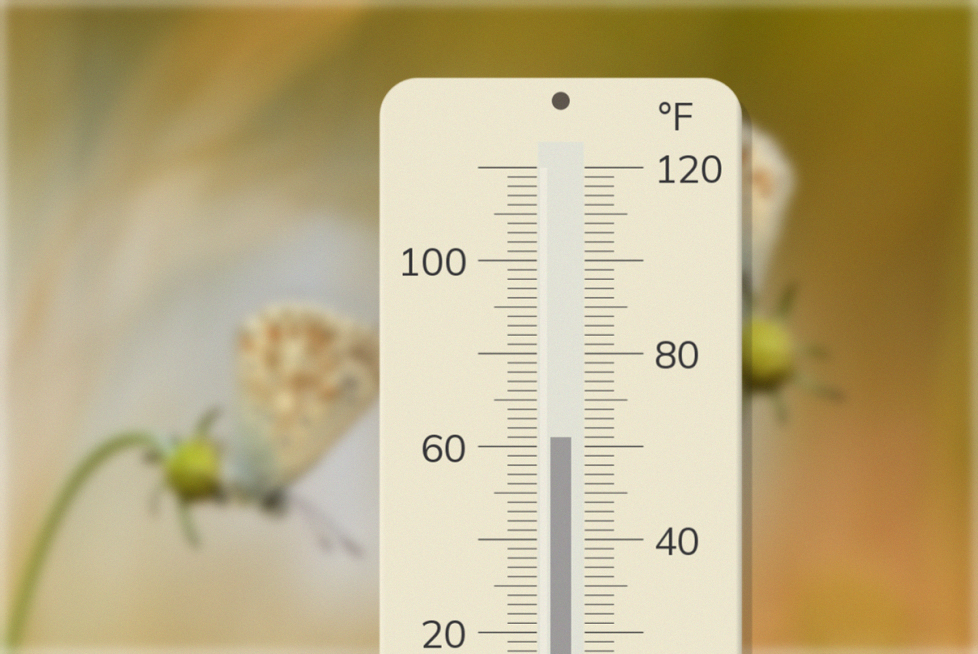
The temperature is 62 °F
